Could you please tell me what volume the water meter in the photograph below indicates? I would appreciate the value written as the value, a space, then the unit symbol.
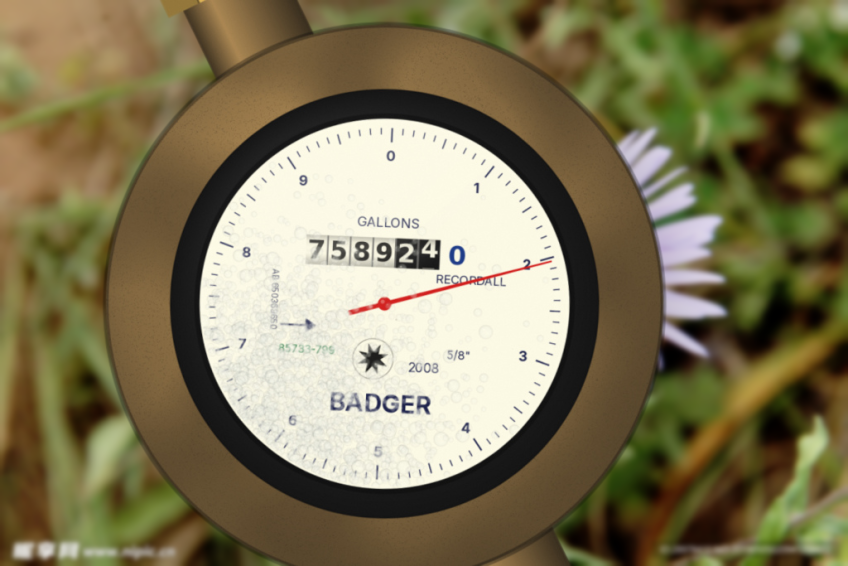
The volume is 7589242.0 gal
